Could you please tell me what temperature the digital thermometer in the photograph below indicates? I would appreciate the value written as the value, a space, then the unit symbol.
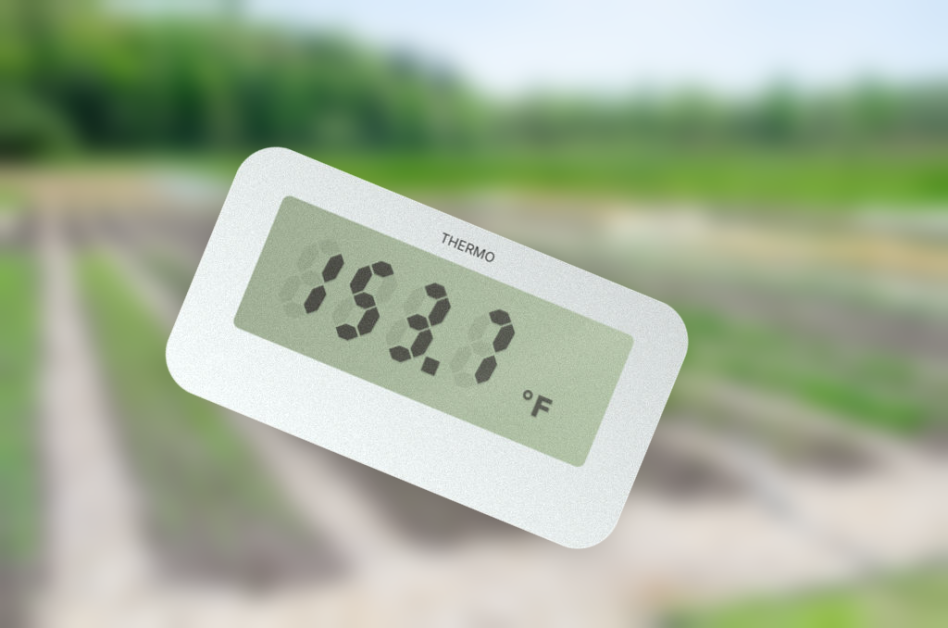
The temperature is 153.7 °F
